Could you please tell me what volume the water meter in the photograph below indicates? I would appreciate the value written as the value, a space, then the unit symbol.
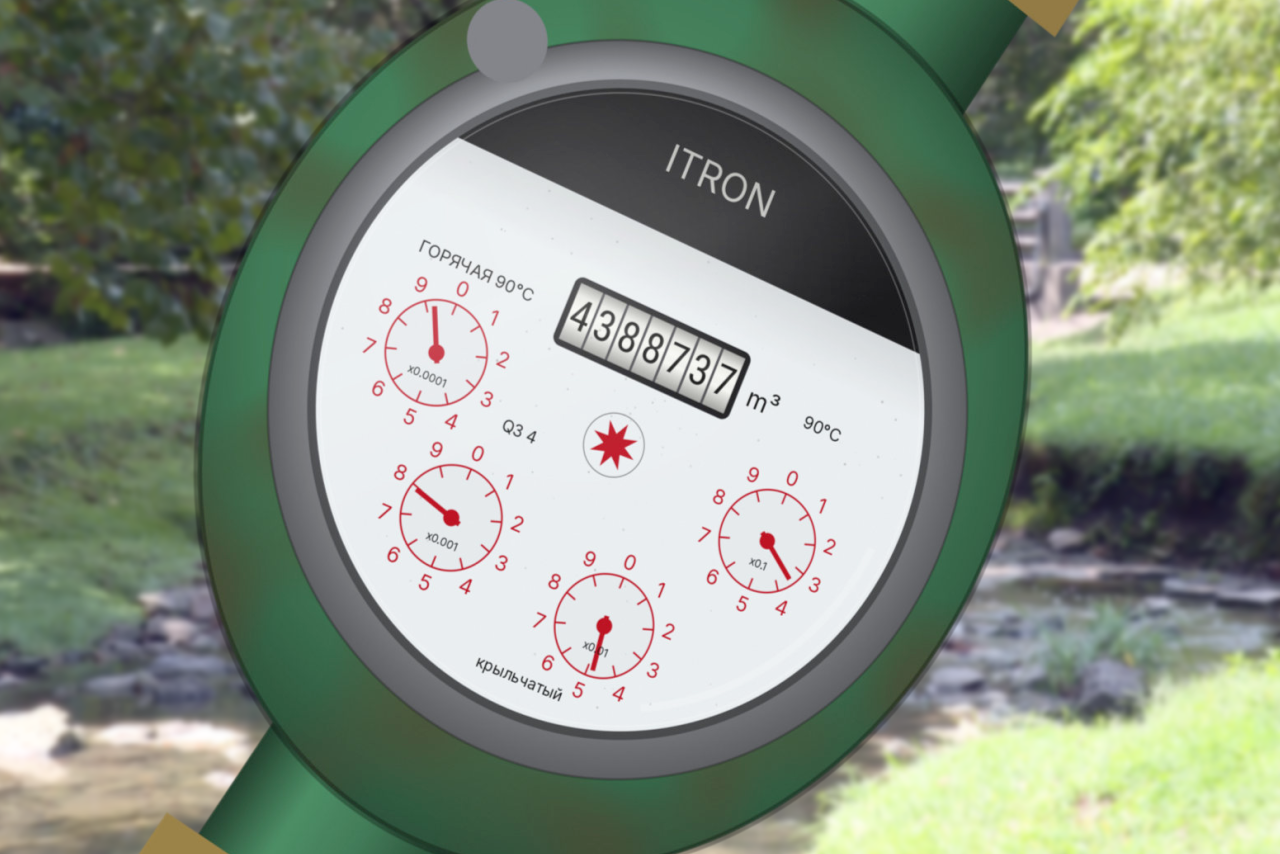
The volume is 4388737.3479 m³
